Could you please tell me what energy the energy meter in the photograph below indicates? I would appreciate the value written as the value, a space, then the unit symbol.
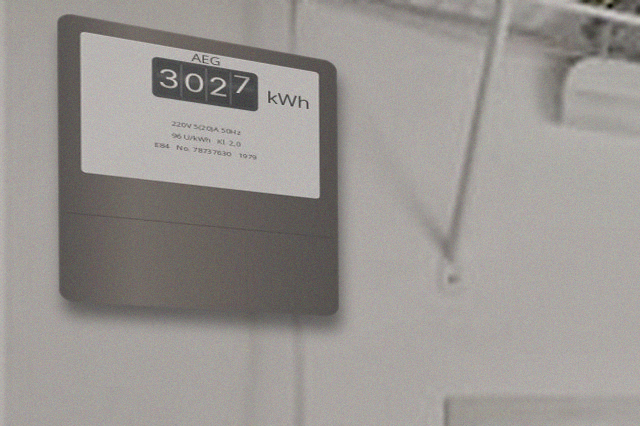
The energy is 3027 kWh
